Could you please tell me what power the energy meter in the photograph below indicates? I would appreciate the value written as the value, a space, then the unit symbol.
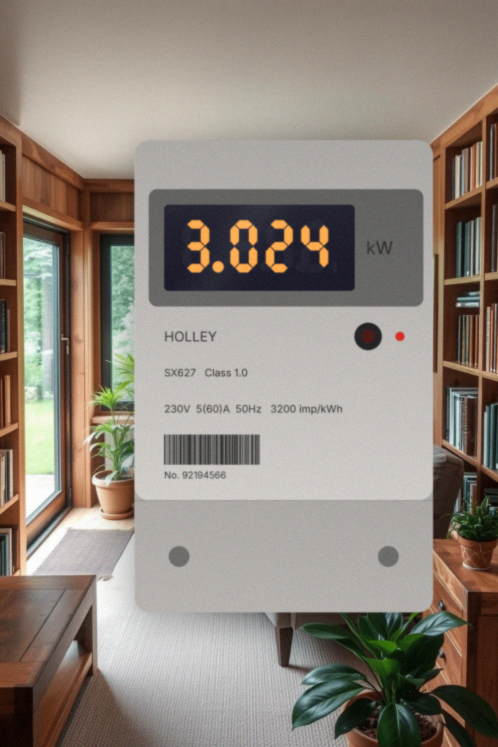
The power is 3.024 kW
